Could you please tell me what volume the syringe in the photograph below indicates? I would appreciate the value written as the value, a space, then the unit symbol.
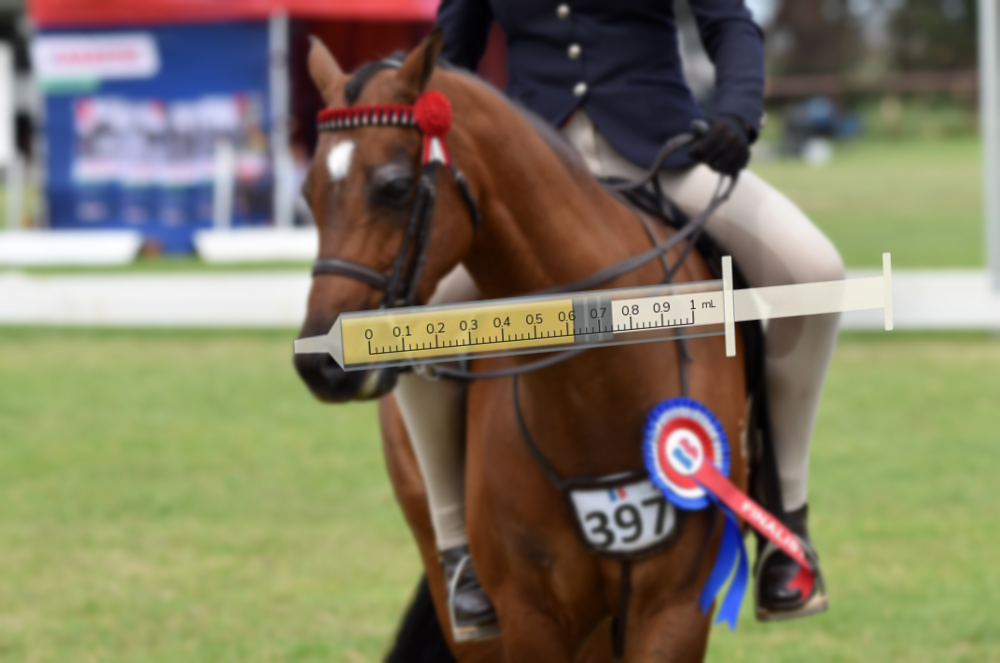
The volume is 0.62 mL
